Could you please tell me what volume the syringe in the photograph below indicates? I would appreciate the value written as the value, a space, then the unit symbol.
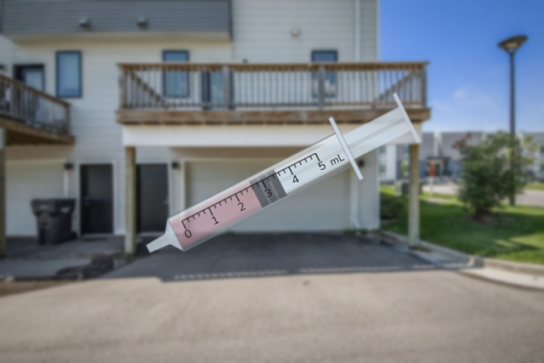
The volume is 2.6 mL
